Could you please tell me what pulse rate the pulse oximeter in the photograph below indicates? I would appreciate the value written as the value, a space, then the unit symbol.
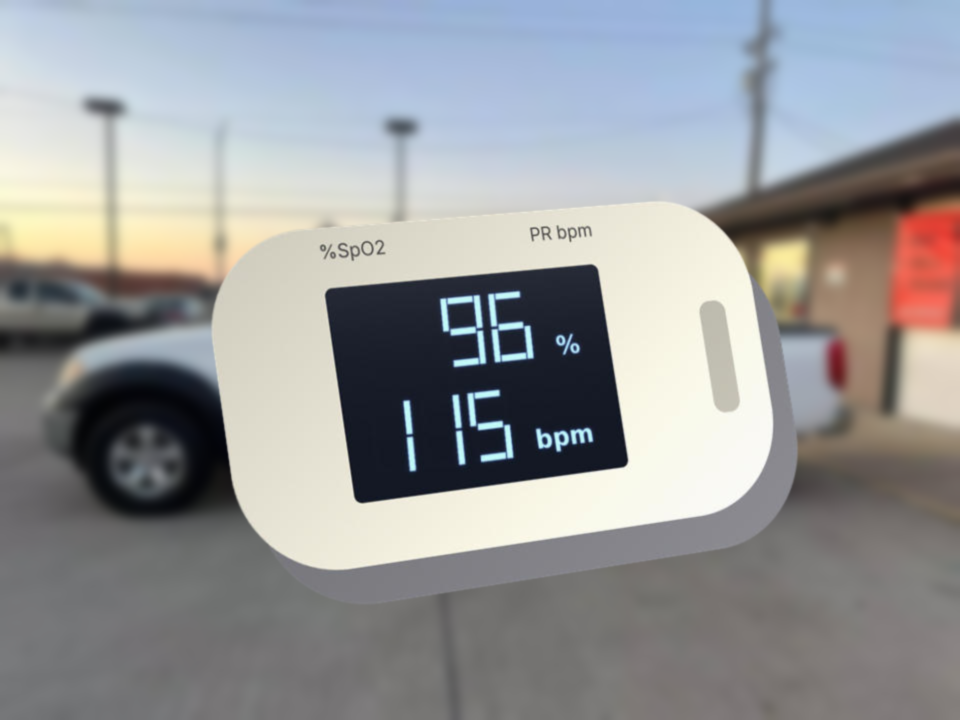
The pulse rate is 115 bpm
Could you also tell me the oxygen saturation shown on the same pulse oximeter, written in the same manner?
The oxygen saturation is 96 %
